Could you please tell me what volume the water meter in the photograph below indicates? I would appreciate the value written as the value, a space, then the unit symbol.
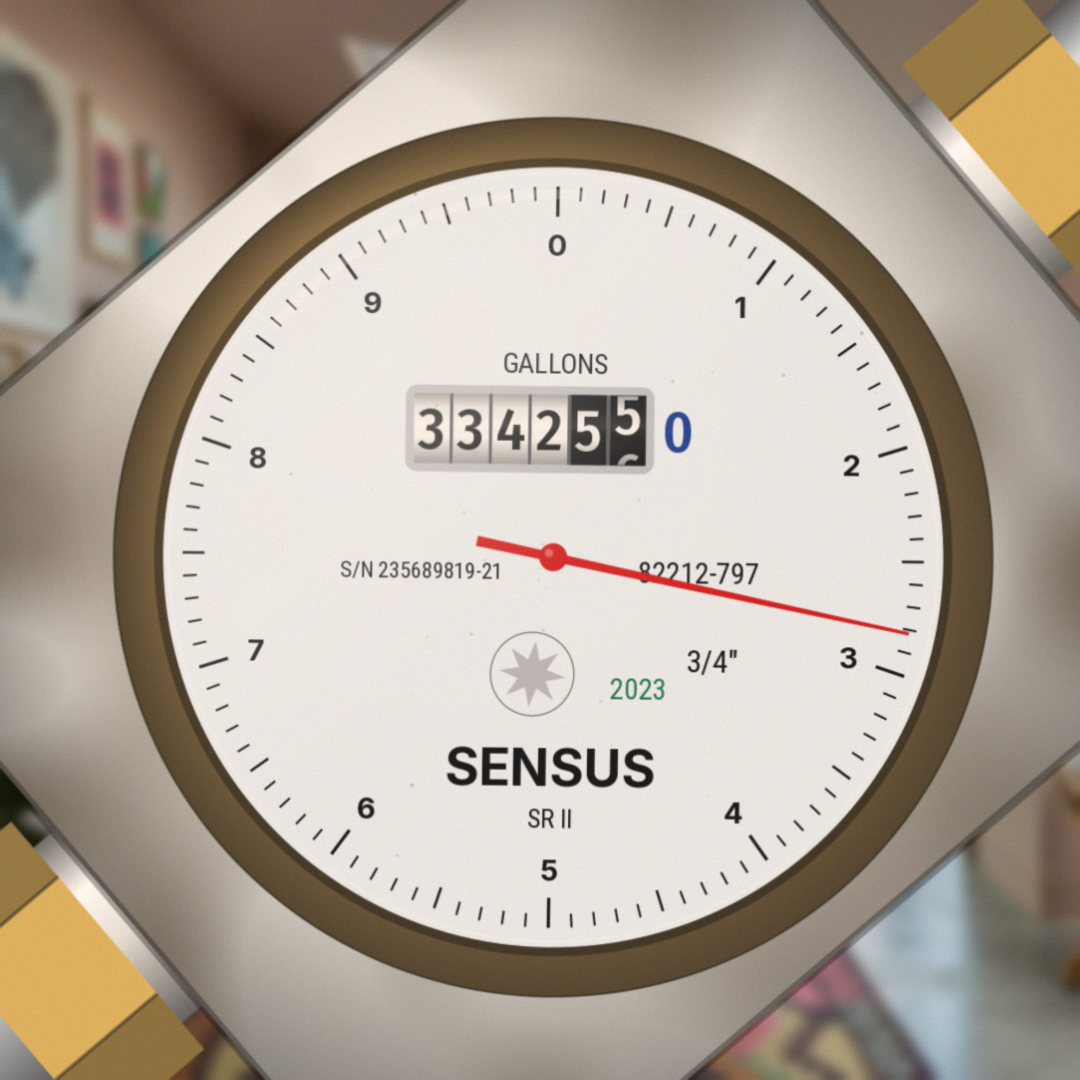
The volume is 3342552.8 gal
